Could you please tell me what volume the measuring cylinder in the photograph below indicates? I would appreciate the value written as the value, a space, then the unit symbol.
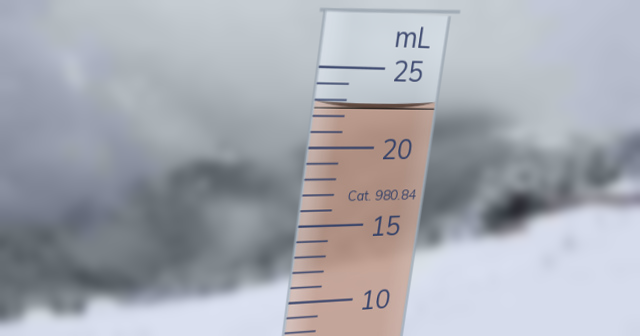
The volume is 22.5 mL
